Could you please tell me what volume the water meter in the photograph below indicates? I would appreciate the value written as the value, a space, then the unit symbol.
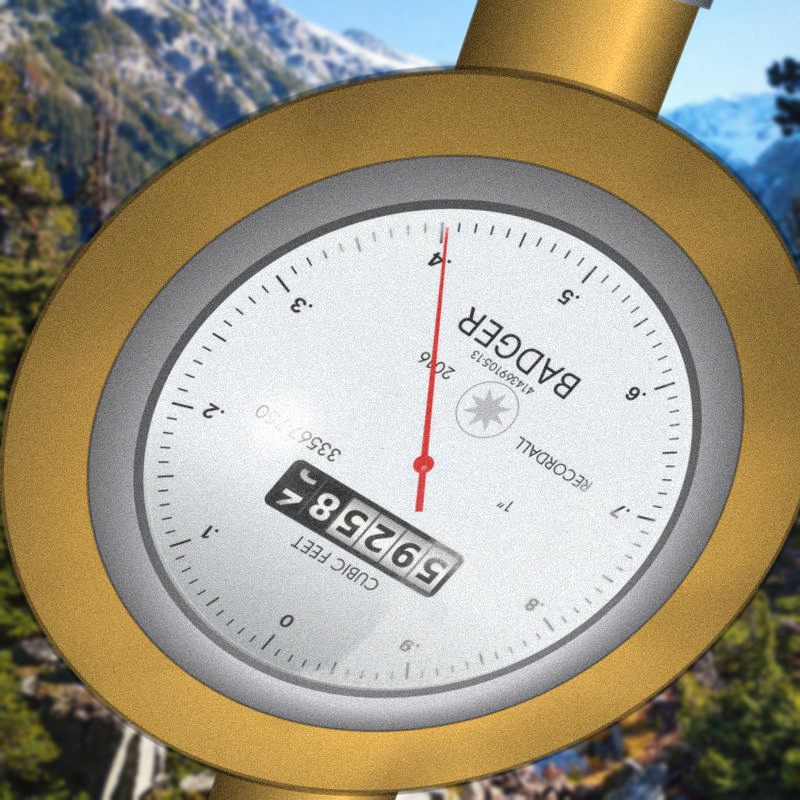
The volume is 592582.40 ft³
